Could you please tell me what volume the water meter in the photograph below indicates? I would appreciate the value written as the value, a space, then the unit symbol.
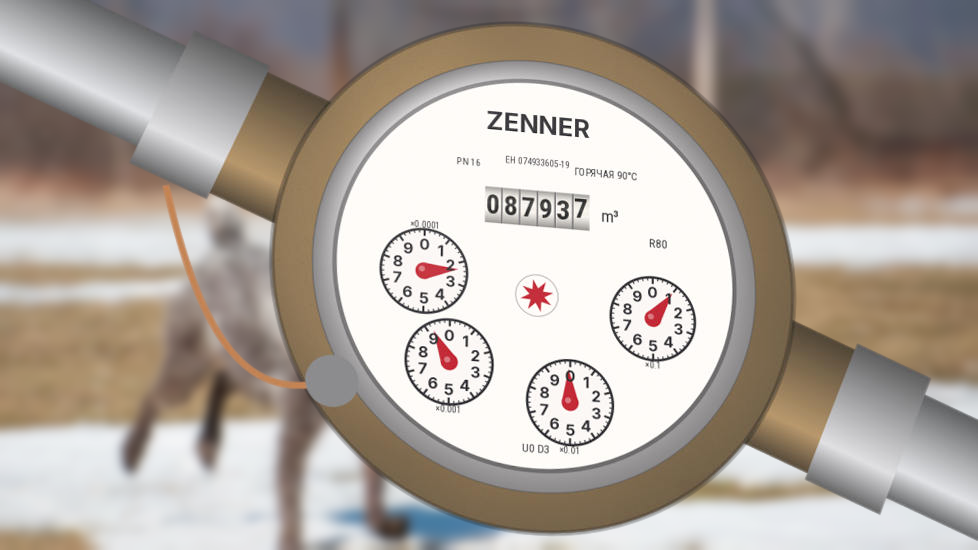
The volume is 87937.0992 m³
